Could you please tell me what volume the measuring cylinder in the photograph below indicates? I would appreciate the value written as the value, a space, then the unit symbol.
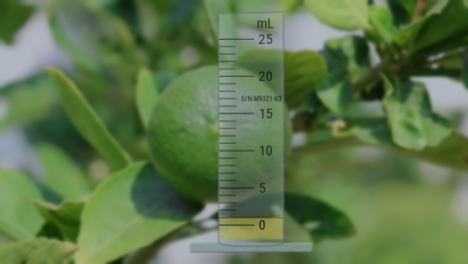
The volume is 1 mL
